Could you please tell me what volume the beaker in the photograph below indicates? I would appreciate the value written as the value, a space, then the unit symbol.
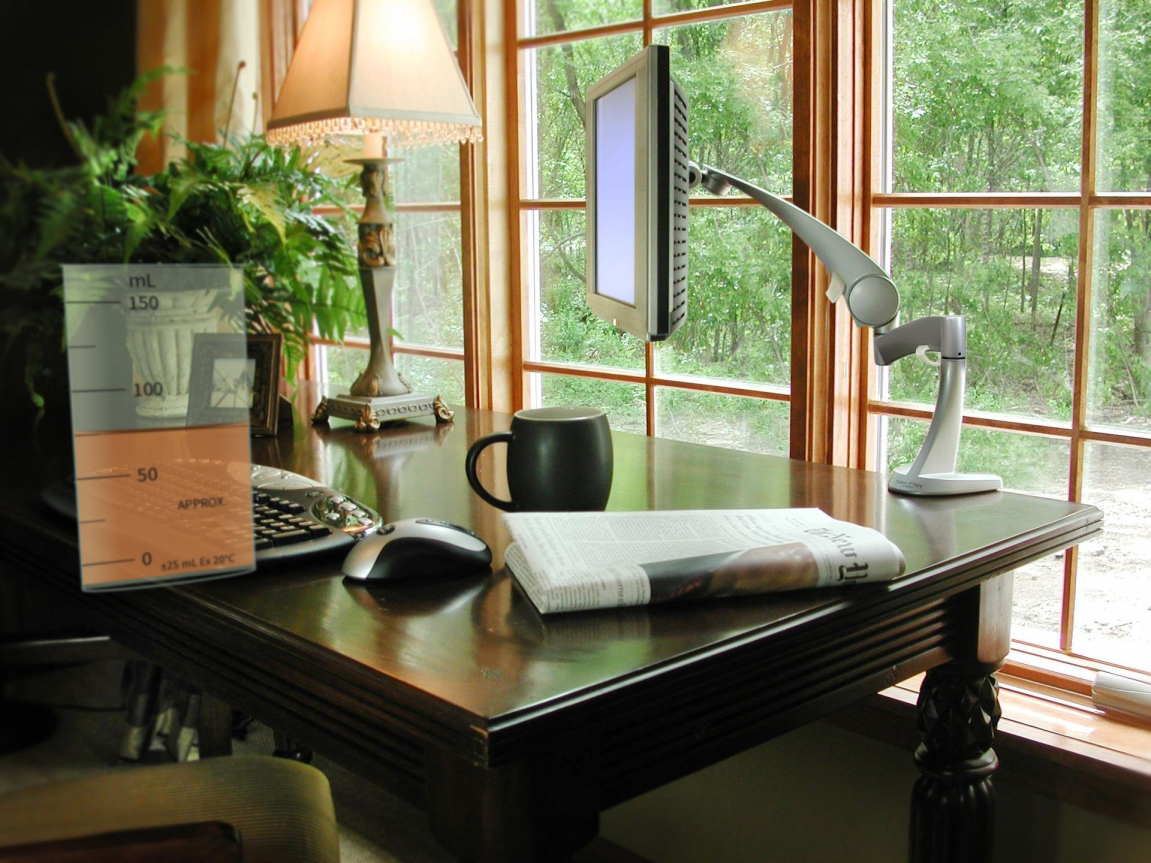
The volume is 75 mL
